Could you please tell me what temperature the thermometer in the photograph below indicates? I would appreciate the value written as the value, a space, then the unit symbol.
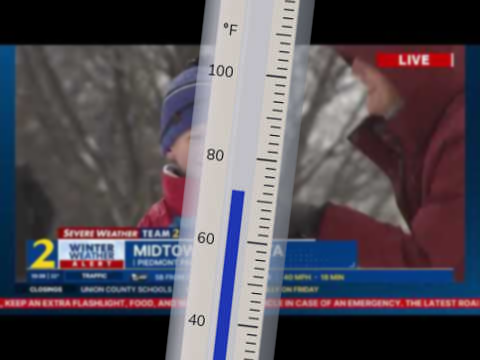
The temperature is 72 °F
